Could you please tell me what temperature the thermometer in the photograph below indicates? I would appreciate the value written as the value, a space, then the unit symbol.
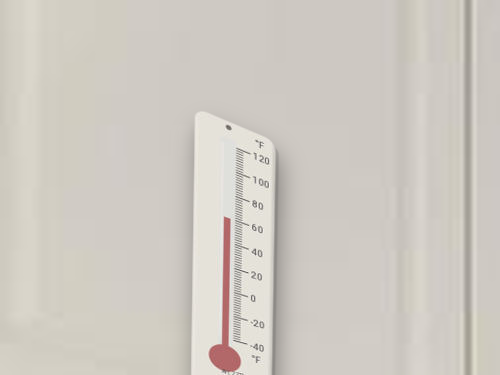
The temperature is 60 °F
